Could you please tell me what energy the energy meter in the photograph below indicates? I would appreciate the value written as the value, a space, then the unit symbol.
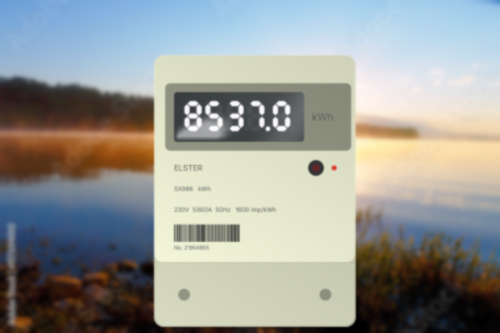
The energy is 8537.0 kWh
